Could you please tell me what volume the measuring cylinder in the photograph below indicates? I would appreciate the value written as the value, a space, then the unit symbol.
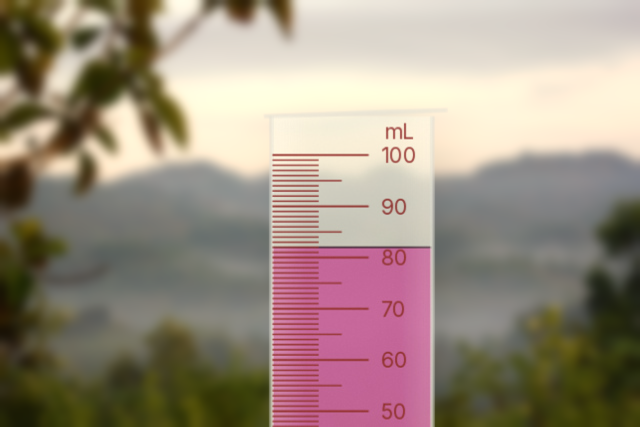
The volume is 82 mL
